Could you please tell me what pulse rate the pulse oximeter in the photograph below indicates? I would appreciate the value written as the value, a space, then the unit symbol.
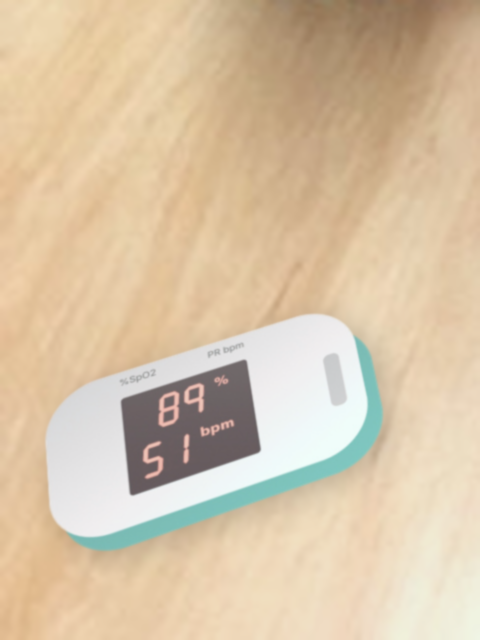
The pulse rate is 51 bpm
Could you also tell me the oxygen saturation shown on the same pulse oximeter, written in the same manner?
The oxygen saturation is 89 %
